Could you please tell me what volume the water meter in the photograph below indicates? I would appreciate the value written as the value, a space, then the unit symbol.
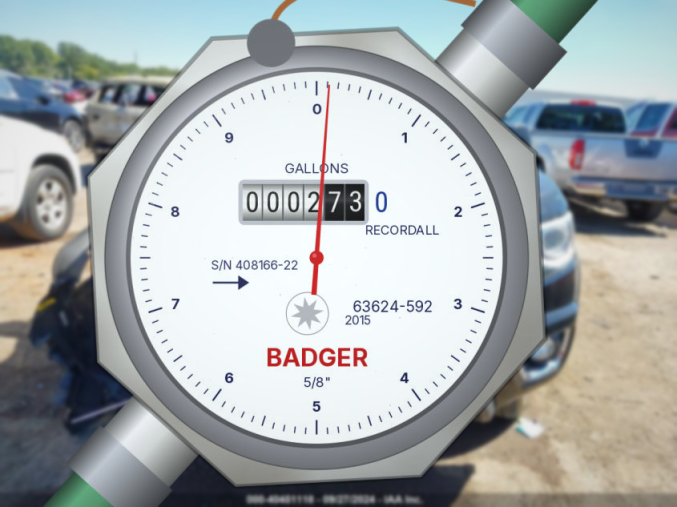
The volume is 2730.1 gal
